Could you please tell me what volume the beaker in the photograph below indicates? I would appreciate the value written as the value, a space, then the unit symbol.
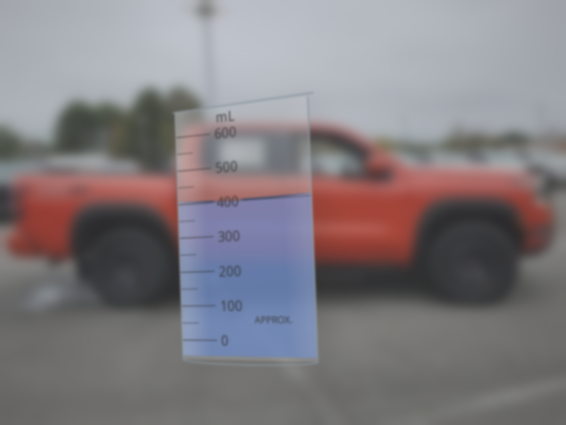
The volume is 400 mL
